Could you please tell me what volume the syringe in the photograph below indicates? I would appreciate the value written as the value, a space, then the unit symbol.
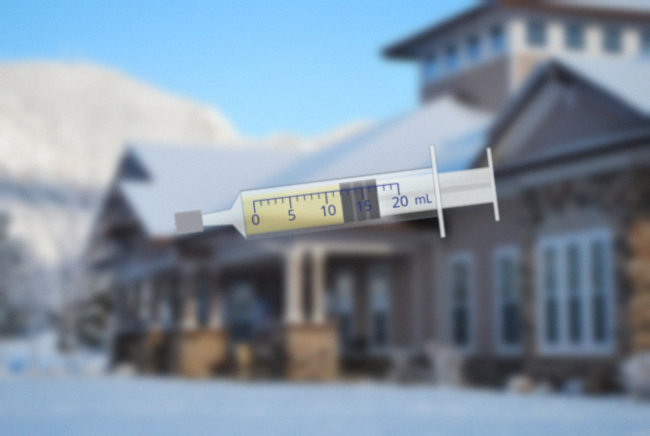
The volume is 12 mL
